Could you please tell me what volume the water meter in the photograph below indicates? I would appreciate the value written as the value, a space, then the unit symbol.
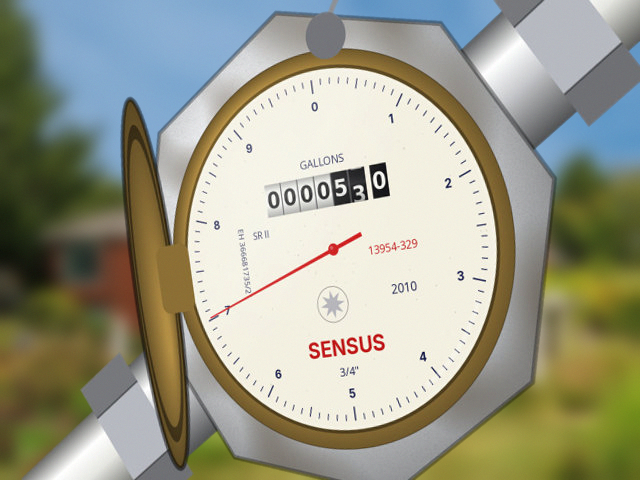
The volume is 527.0 gal
